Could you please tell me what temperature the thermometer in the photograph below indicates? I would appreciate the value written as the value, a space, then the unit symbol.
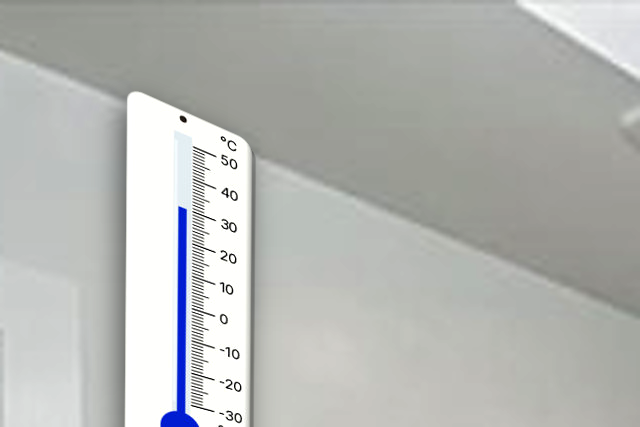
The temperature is 30 °C
